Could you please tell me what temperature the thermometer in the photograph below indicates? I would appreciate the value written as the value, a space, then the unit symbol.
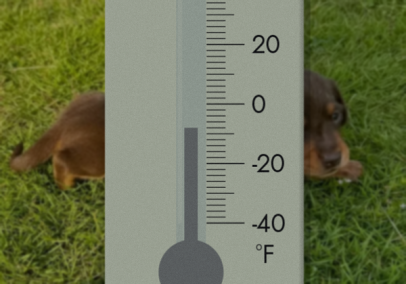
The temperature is -8 °F
